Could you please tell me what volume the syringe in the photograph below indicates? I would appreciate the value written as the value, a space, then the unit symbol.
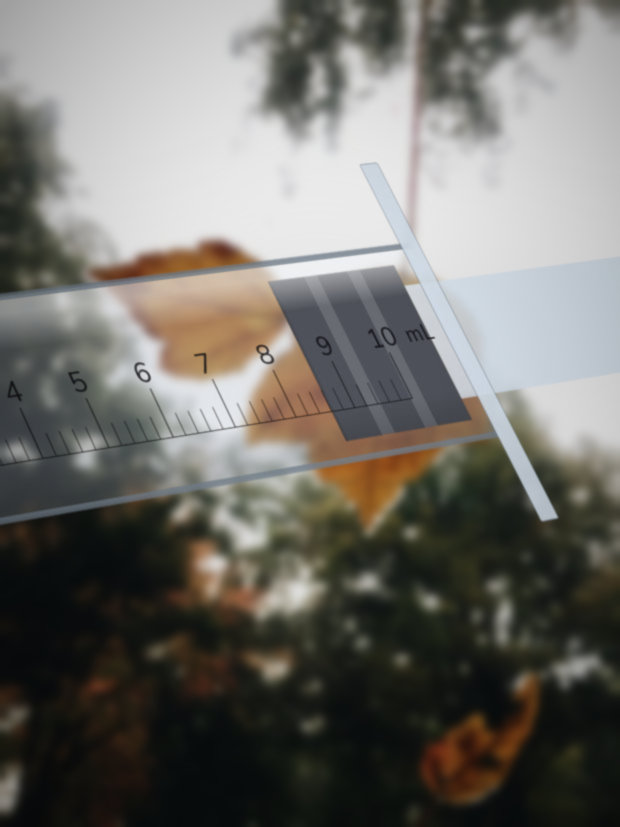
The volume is 8.6 mL
